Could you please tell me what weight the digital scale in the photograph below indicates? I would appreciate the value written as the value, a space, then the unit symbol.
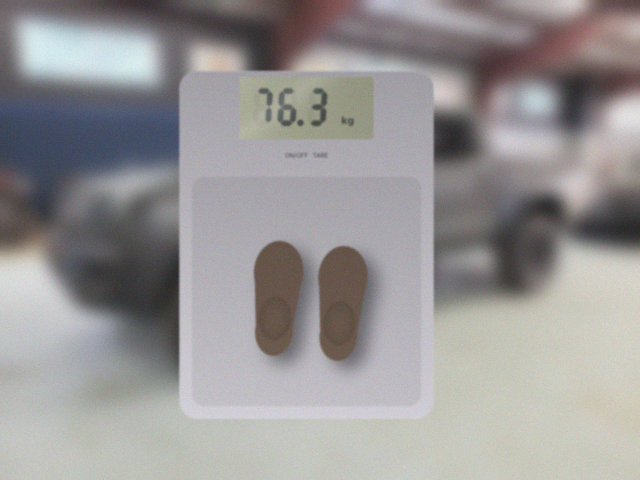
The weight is 76.3 kg
